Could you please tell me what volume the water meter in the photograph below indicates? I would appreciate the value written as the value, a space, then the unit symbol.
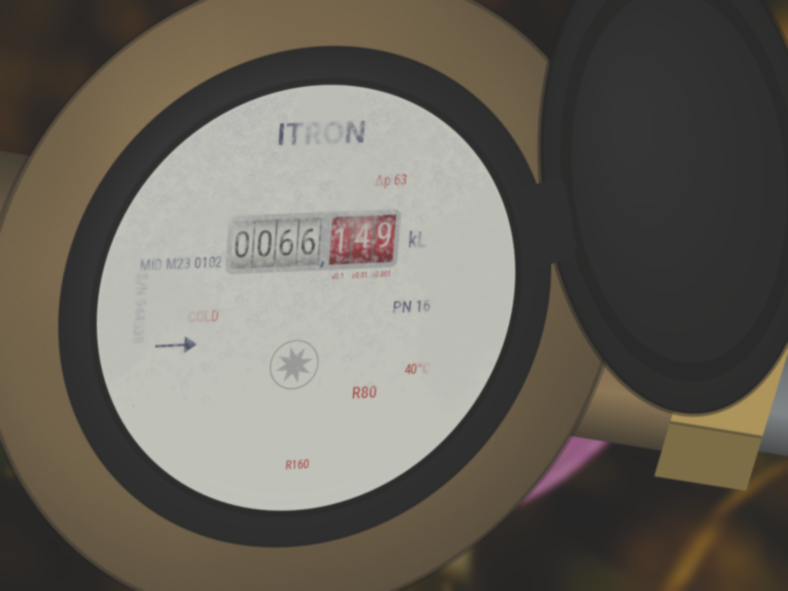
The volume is 66.149 kL
